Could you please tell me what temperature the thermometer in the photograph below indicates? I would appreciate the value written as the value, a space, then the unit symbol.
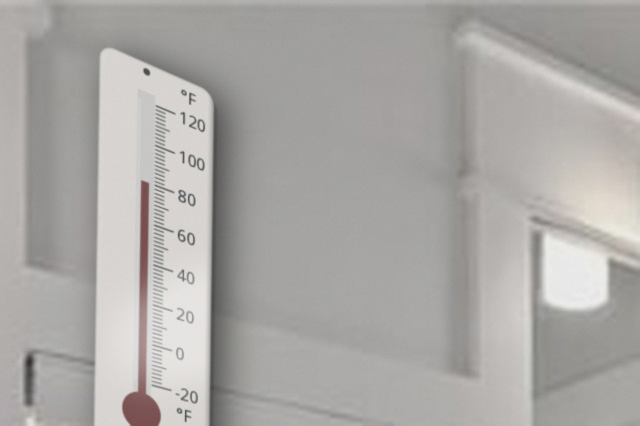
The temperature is 80 °F
